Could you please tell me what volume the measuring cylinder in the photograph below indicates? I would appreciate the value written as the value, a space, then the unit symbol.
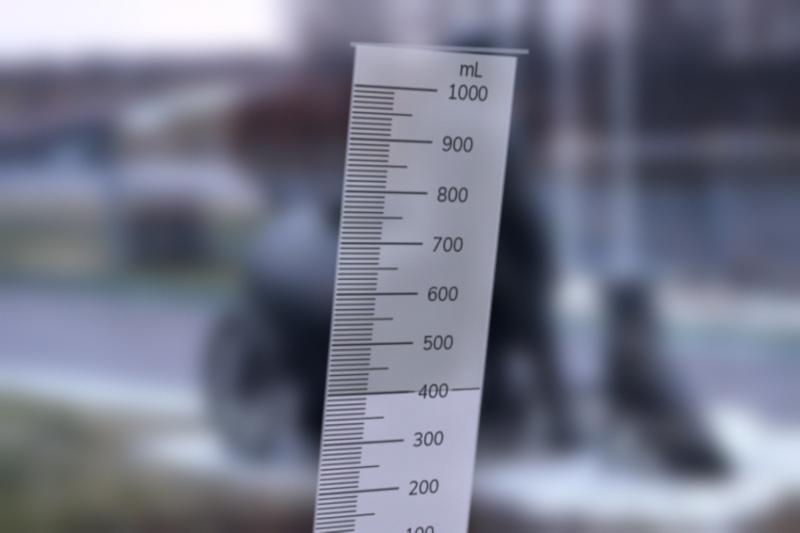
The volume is 400 mL
